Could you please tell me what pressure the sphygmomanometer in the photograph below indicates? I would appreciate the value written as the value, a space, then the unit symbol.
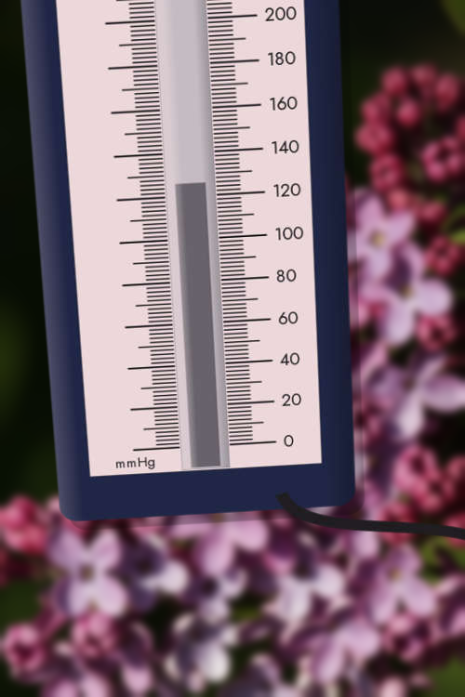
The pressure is 126 mmHg
